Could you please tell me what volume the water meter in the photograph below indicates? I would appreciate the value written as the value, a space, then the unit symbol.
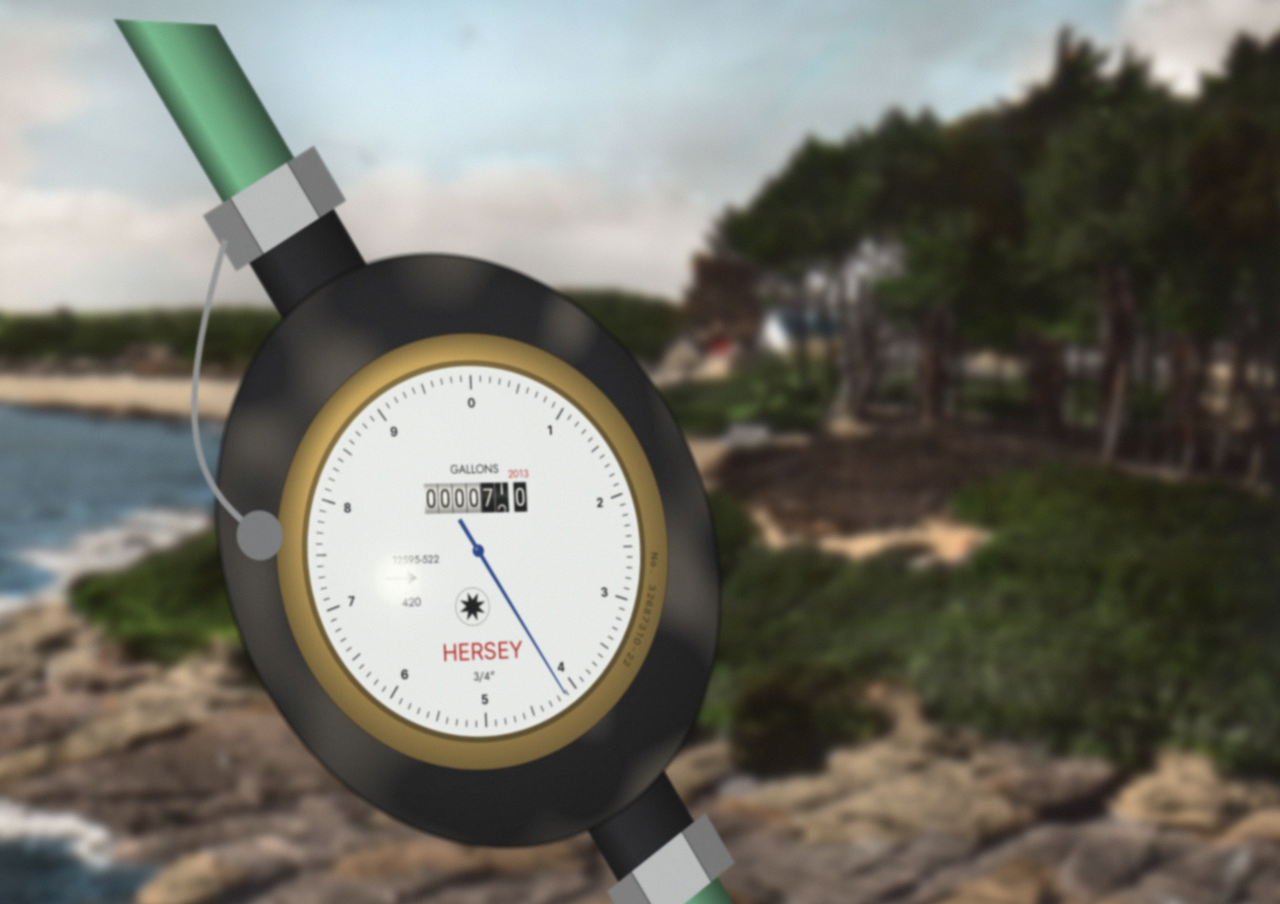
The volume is 714.1 gal
